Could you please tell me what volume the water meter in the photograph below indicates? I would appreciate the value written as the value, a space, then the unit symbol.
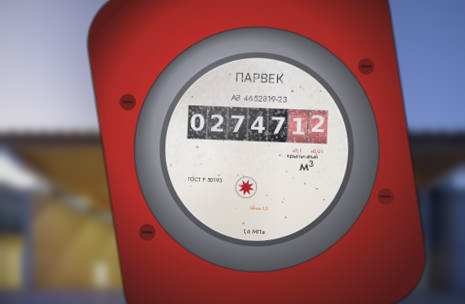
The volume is 2747.12 m³
